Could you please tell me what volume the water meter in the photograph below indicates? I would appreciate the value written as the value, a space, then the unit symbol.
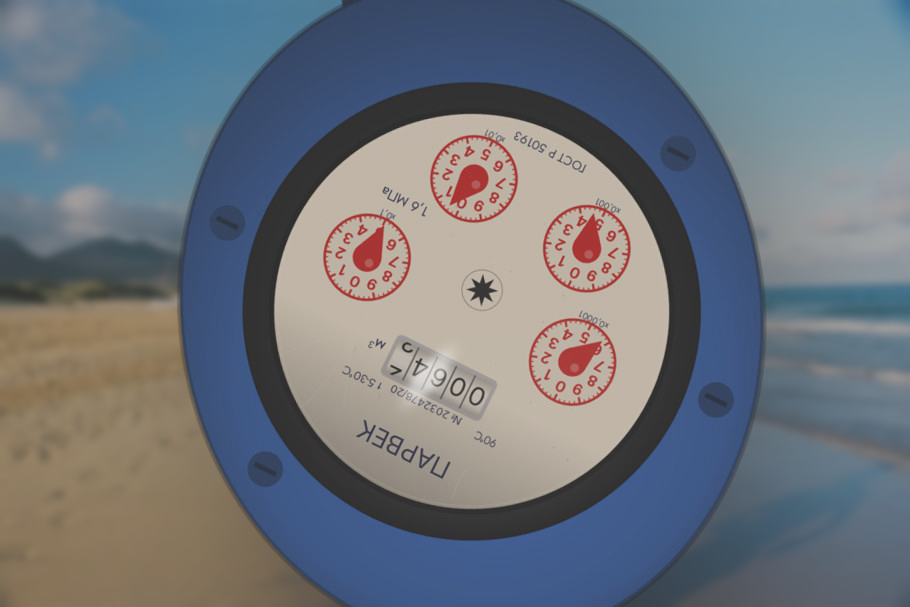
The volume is 642.5045 m³
